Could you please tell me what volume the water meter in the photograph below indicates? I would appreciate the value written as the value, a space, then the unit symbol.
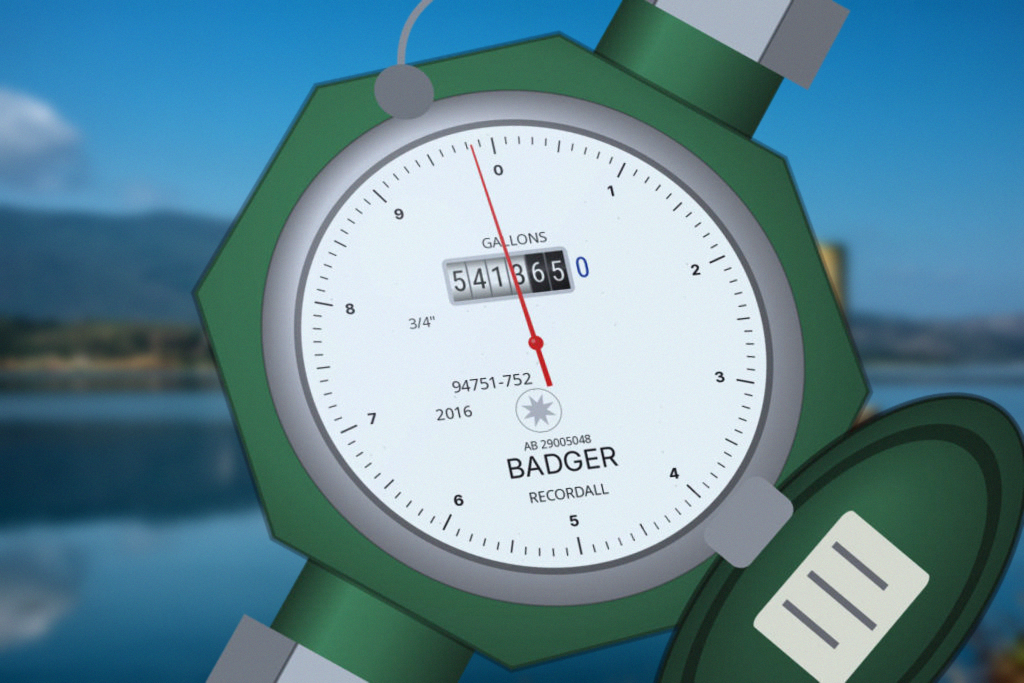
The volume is 5413649.8 gal
